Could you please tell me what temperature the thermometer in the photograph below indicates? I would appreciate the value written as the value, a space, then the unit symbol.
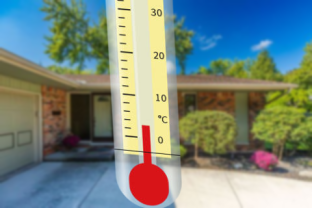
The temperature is 3 °C
